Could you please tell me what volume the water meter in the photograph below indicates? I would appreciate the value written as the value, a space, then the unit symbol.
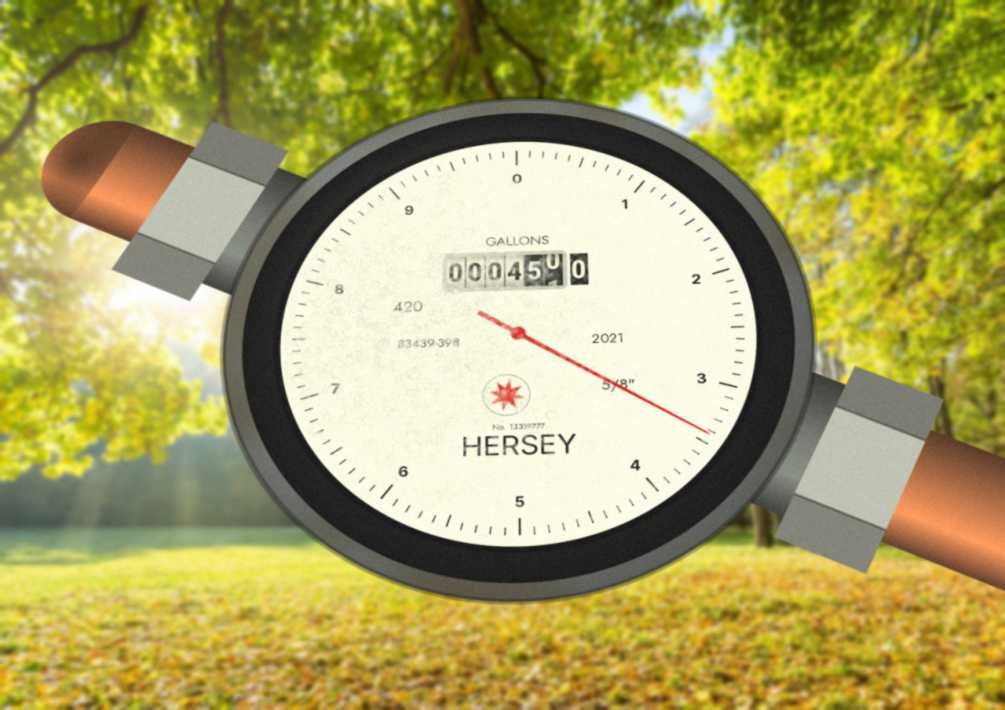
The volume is 4503.4 gal
